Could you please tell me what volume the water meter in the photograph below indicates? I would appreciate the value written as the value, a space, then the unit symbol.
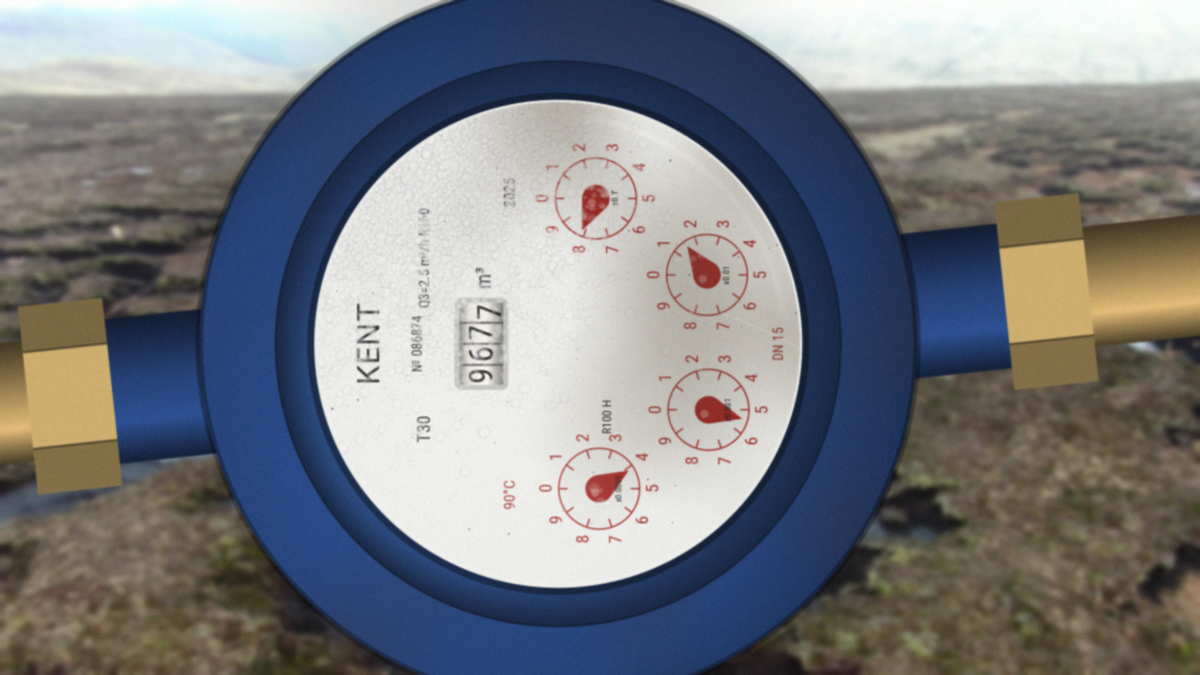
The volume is 9676.8154 m³
